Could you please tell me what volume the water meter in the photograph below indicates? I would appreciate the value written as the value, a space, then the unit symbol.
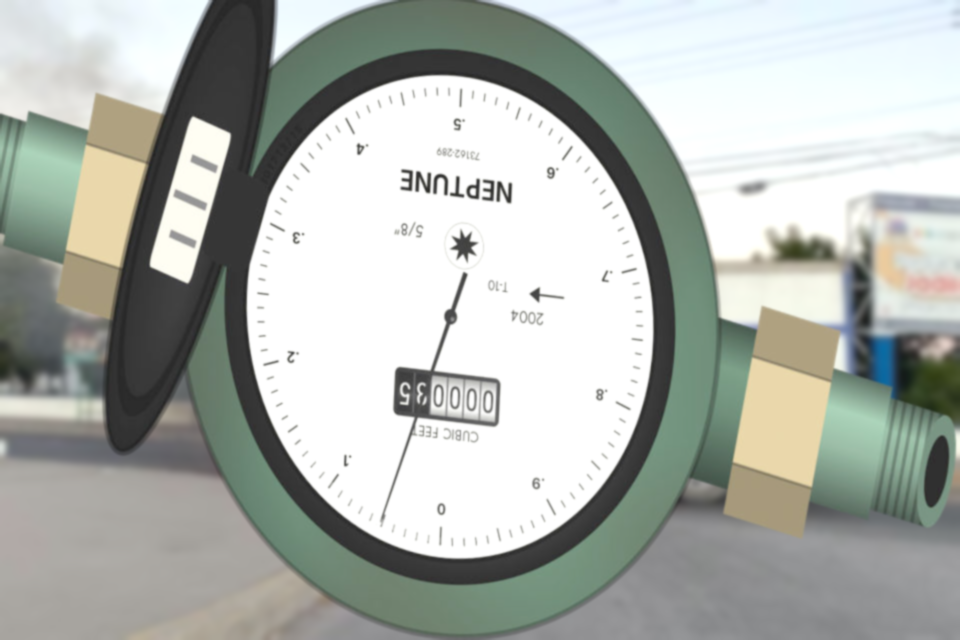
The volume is 85.05 ft³
